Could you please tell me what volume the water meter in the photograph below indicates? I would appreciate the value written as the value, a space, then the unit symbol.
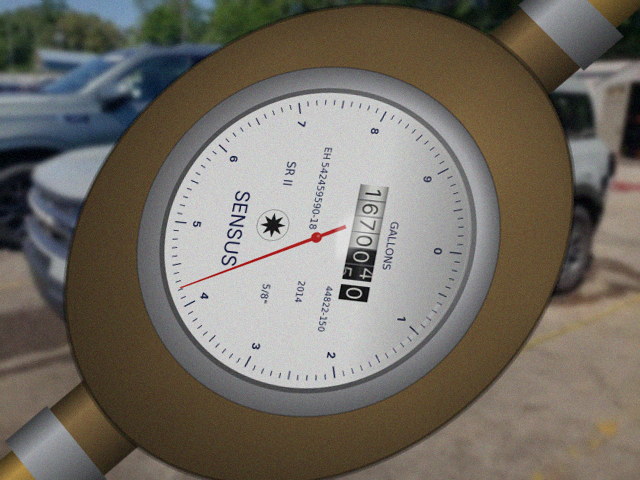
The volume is 1670044.2 gal
